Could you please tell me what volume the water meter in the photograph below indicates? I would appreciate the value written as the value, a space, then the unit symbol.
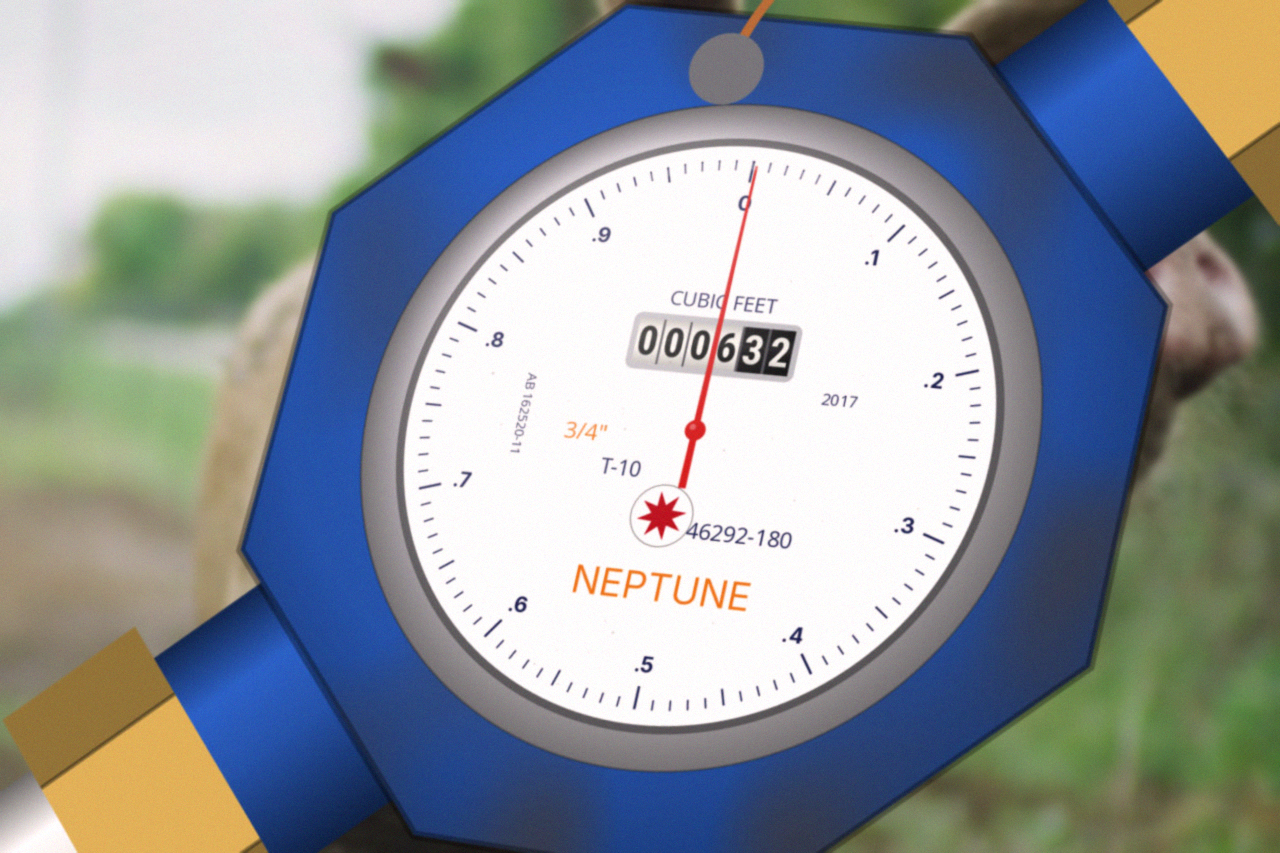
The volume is 632.00 ft³
